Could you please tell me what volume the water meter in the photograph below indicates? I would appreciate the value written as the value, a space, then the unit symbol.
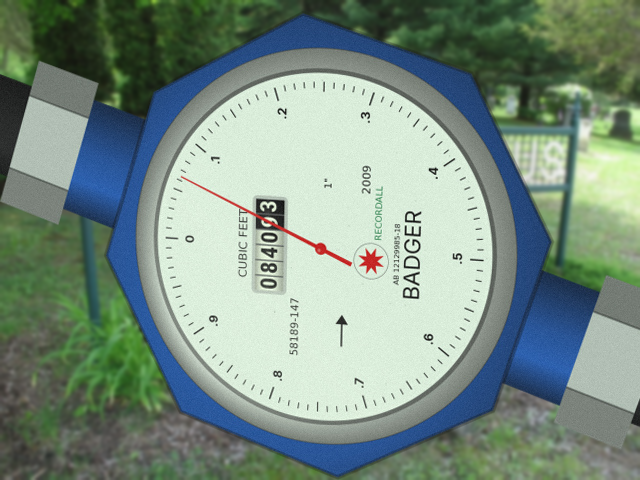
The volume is 84093.06 ft³
